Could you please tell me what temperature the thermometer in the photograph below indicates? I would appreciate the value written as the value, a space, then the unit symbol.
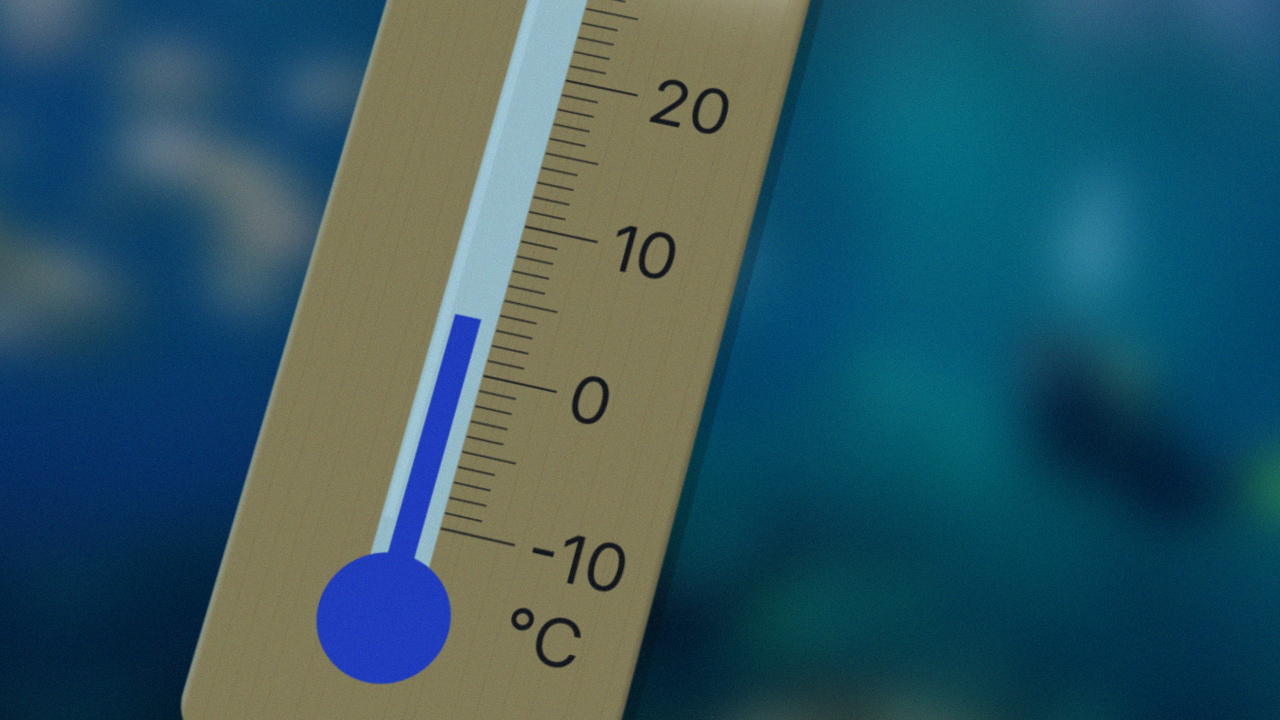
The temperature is 3.5 °C
